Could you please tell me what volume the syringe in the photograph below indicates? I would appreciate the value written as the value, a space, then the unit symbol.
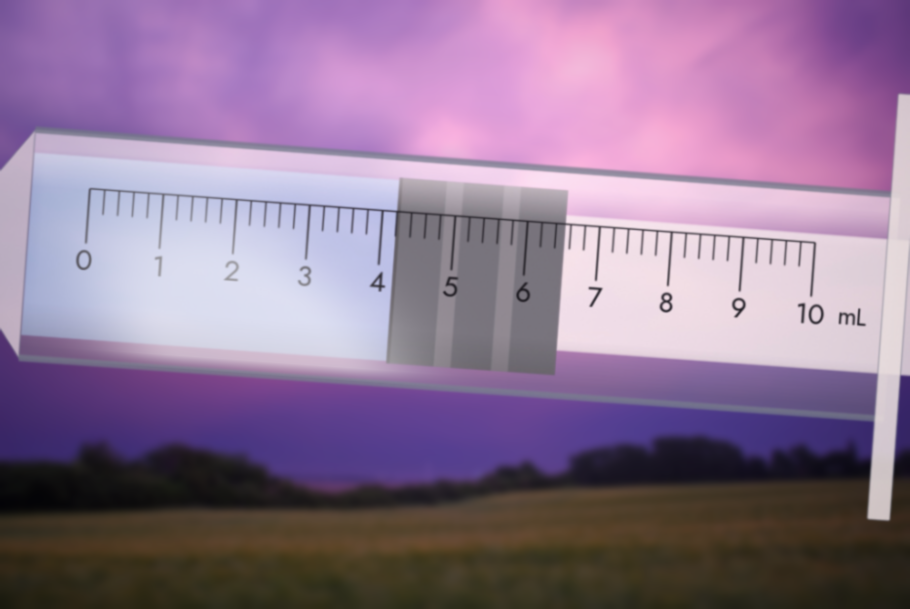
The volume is 4.2 mL
